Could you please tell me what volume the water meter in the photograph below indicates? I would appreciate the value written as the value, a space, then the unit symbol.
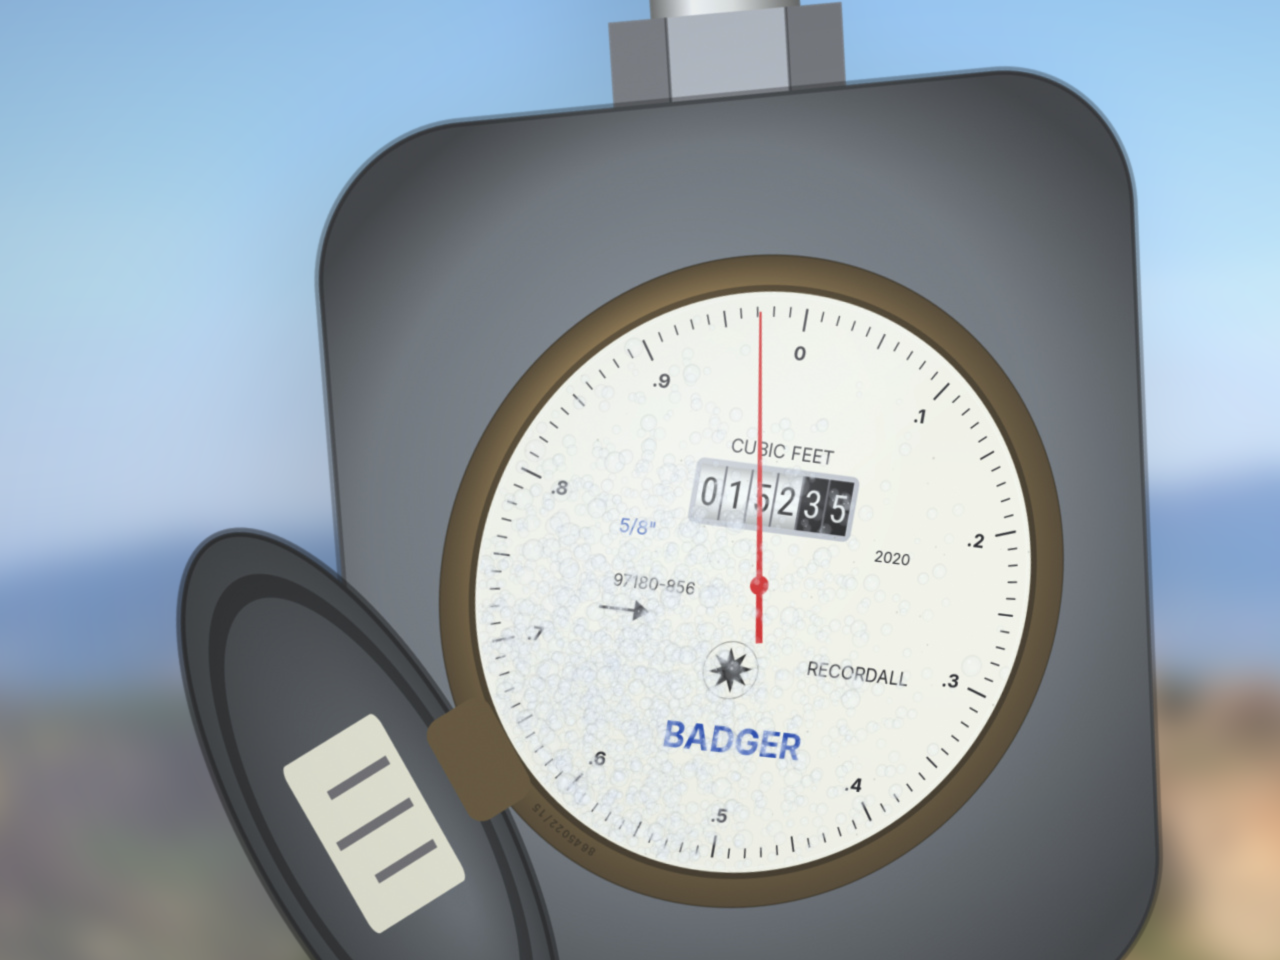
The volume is 15234.97 ft³
